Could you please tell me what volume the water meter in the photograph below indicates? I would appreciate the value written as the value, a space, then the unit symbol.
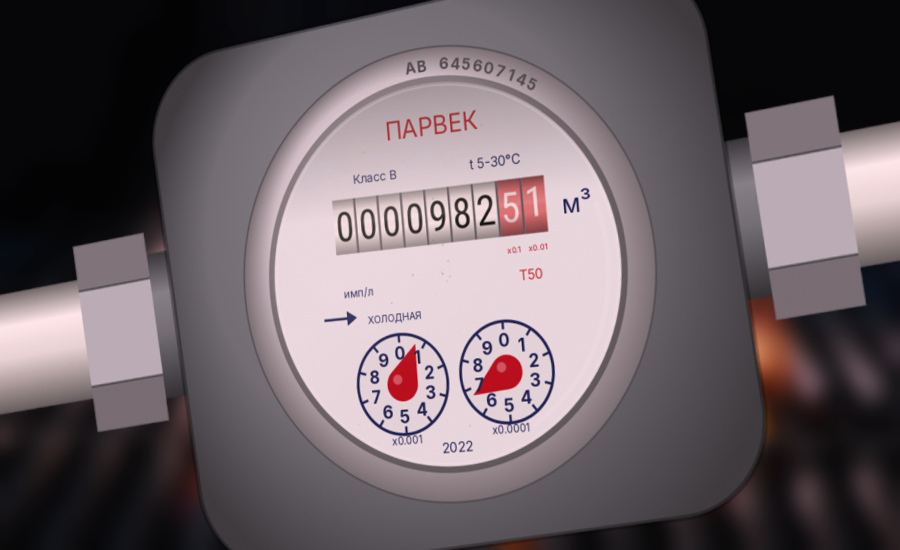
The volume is 982.5106 m³
